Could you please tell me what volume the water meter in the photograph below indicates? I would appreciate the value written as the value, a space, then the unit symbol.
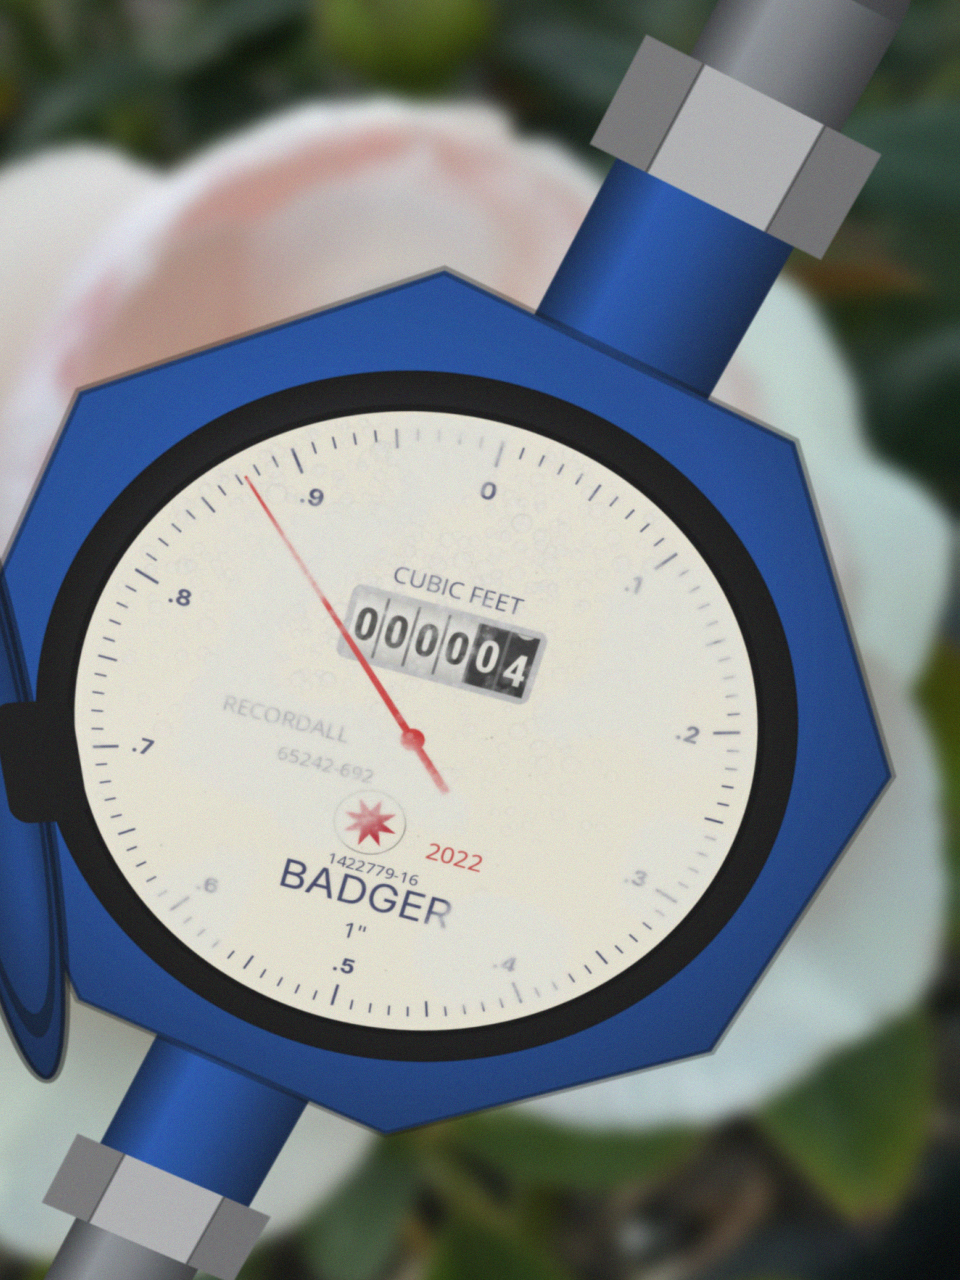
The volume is 3.87 ft³
